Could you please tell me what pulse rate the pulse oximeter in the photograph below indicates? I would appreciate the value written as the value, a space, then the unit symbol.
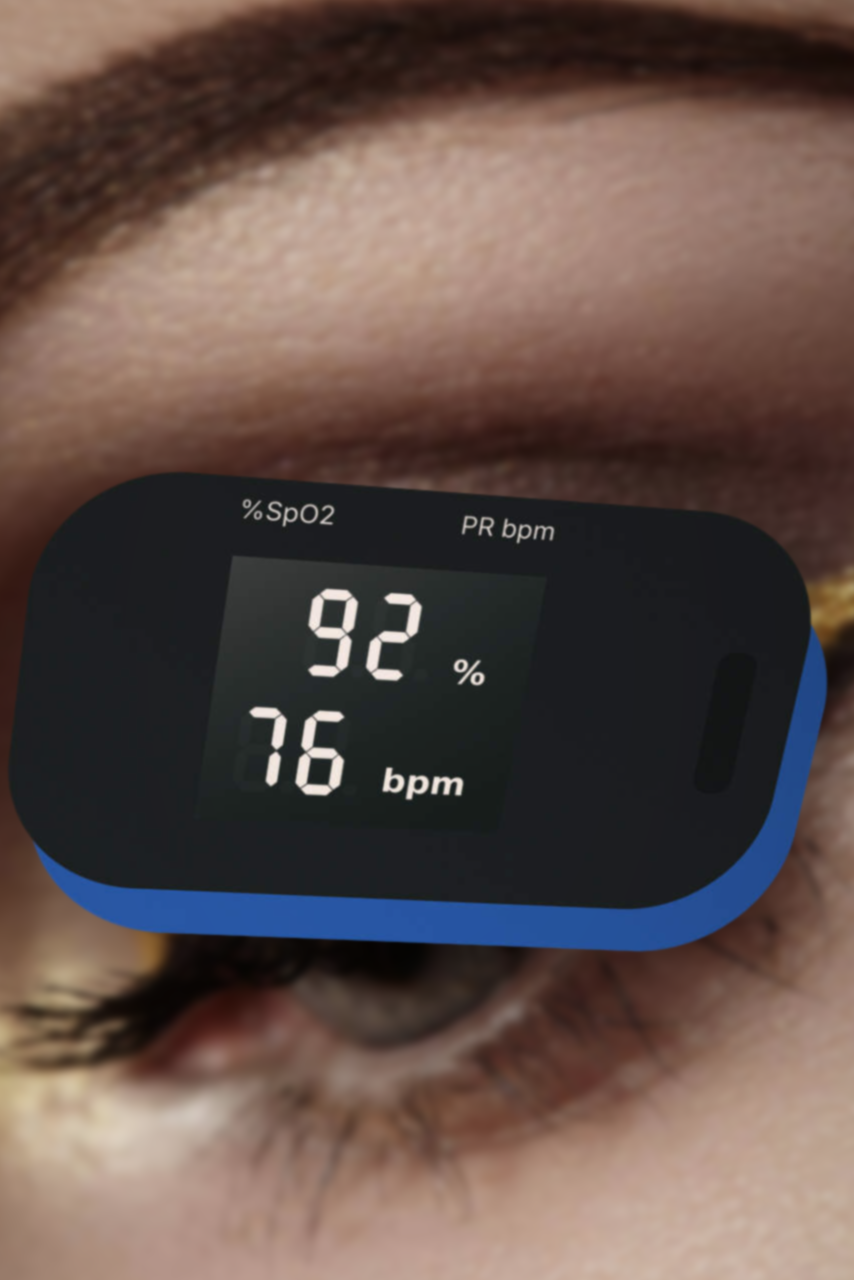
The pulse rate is 76 bpm
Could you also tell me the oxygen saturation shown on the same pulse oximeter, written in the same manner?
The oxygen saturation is 92 %
